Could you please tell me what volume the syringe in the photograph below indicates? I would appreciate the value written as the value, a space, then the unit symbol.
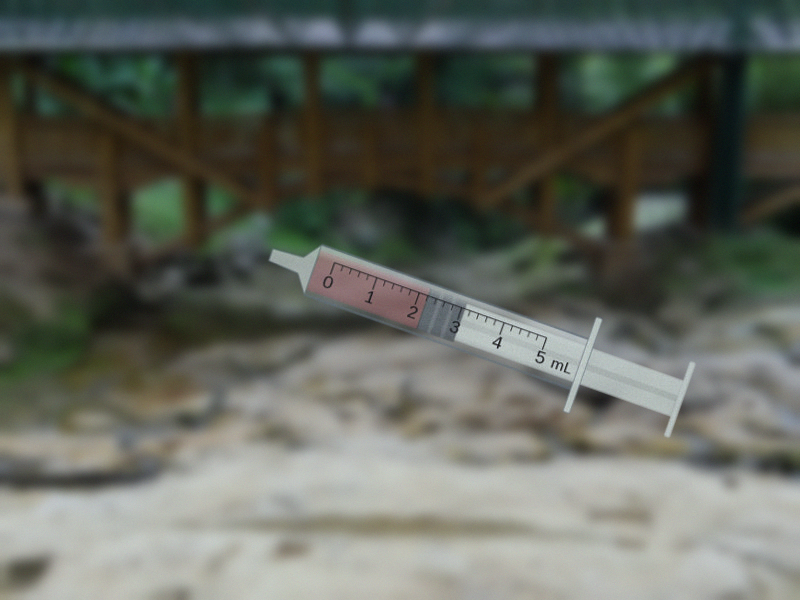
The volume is 2.2 mL
